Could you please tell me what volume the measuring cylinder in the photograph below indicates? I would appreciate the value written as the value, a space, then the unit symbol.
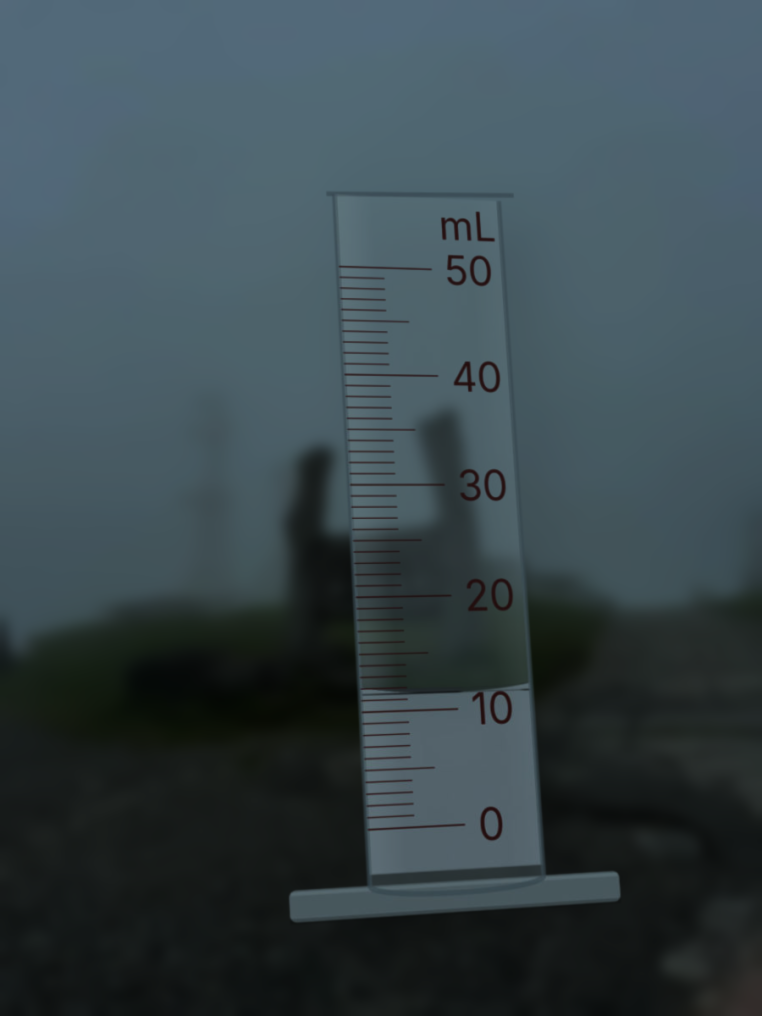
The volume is 11.5 mL
